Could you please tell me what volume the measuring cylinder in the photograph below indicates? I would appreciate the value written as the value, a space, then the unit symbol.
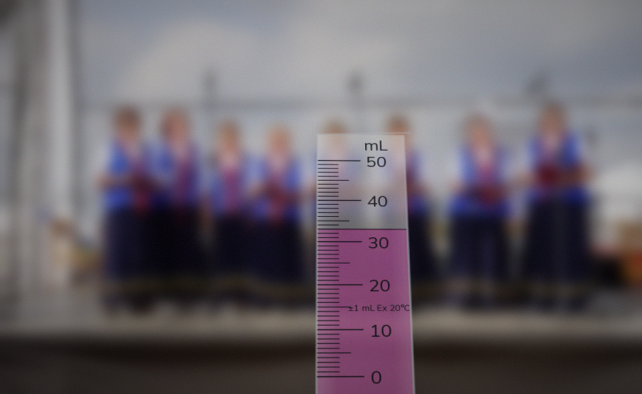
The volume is 33 mL
